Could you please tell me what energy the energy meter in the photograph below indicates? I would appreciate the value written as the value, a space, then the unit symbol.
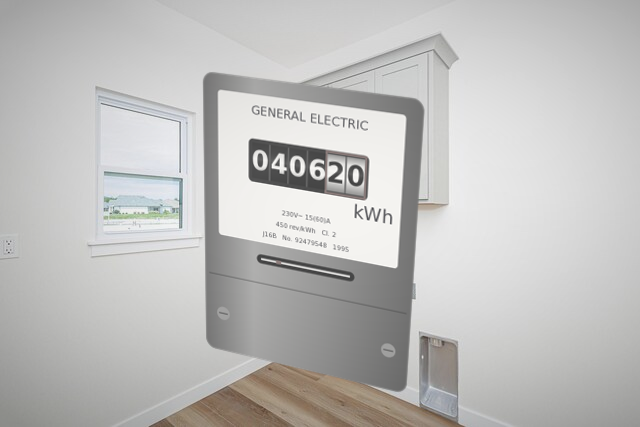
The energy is 406.20 kWh
